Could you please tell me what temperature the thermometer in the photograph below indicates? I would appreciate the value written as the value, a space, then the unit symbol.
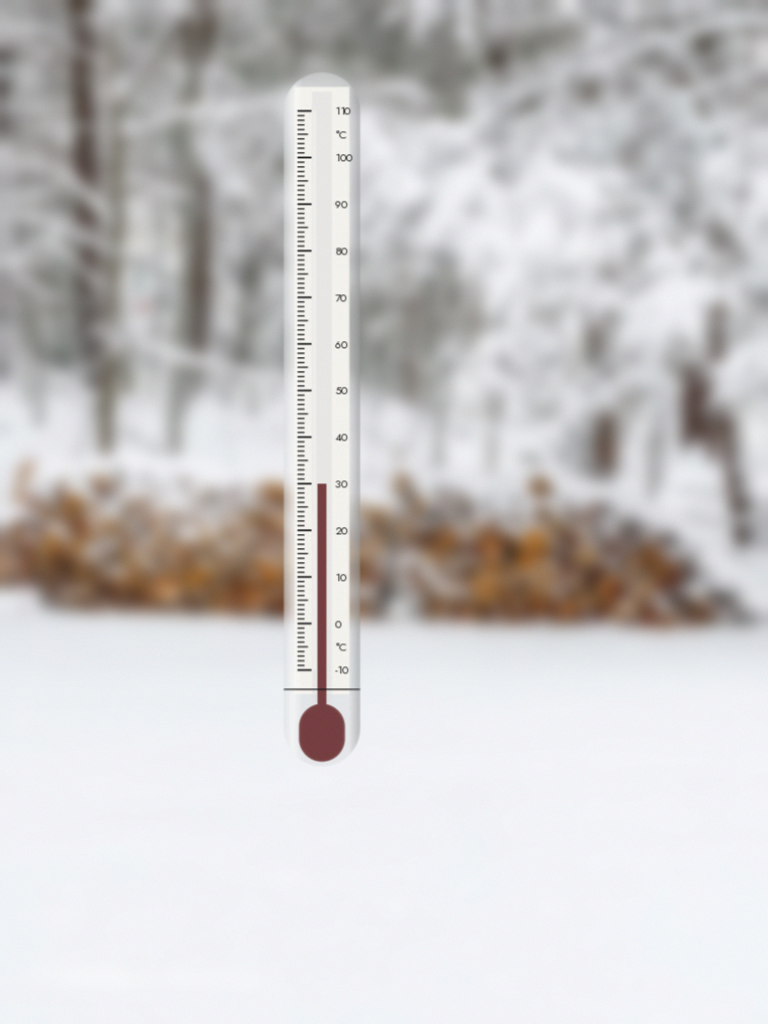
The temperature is 30 °C
